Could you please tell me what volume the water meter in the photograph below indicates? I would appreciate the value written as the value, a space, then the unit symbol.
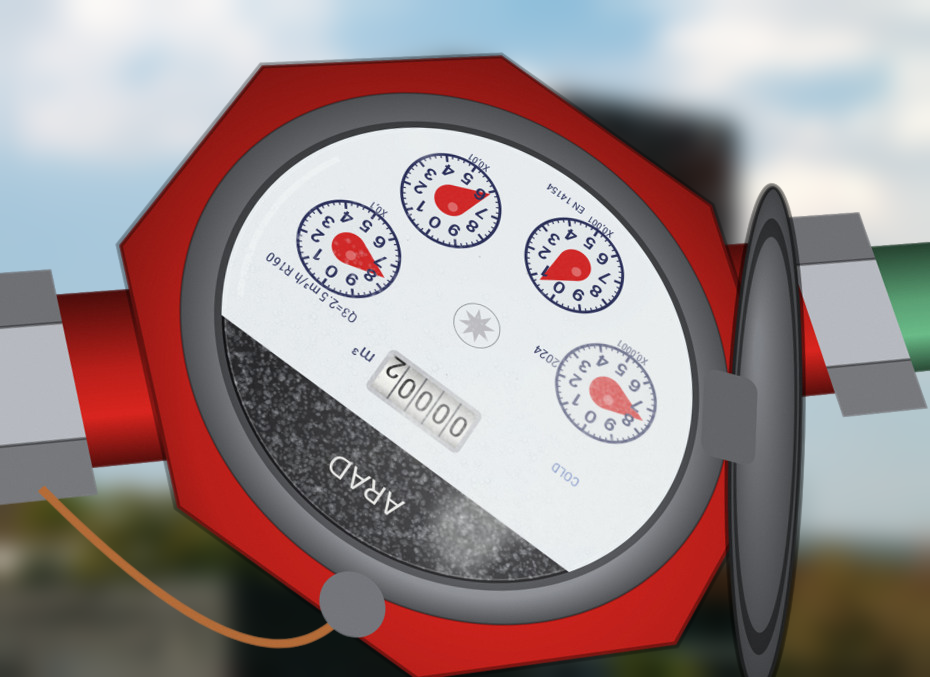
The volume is 1.7607 m³
